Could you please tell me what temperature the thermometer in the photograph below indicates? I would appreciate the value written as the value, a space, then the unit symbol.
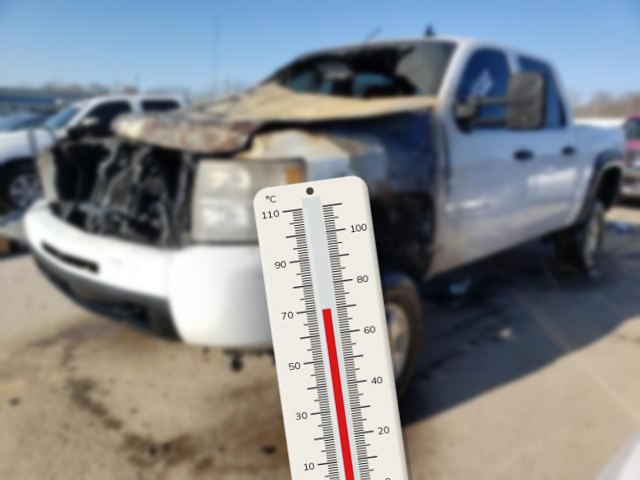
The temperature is 70 °C
